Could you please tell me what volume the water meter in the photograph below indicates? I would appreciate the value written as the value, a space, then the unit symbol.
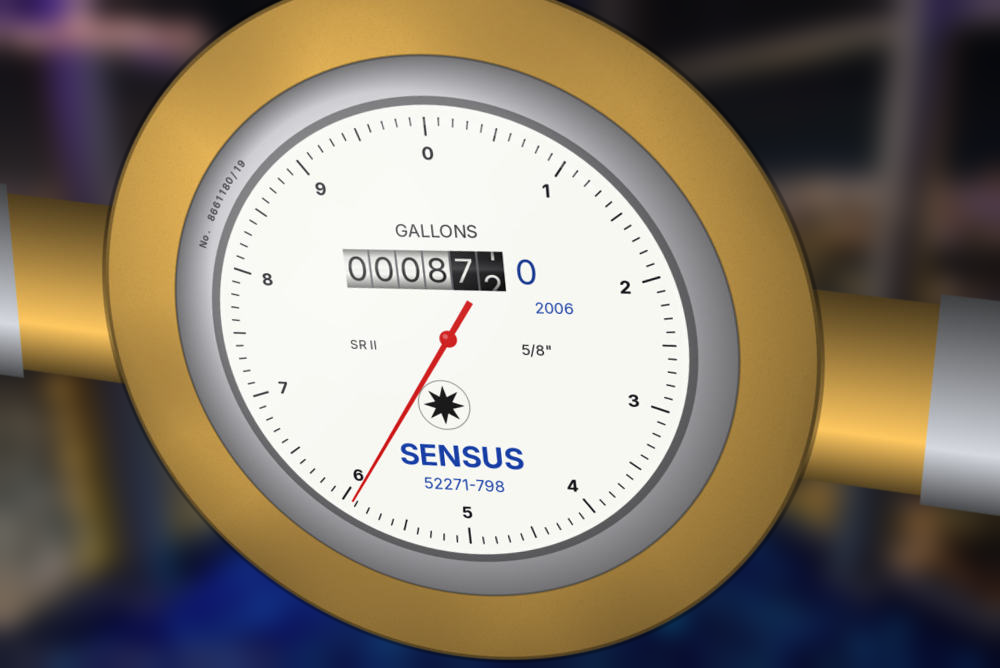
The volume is 8715.9 gal
